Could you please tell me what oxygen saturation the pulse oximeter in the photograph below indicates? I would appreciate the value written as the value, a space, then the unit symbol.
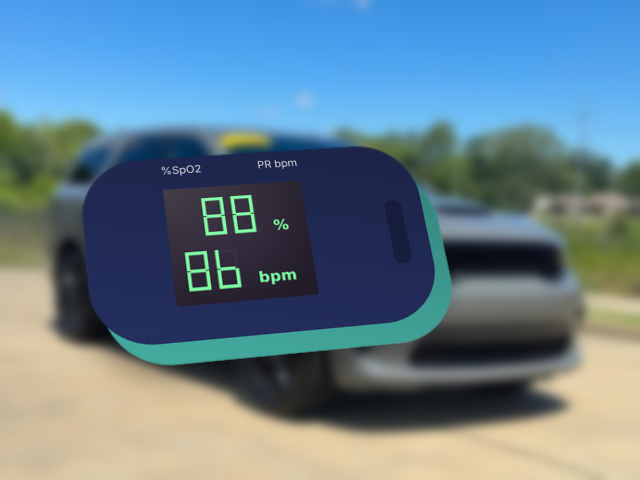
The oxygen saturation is 88 %
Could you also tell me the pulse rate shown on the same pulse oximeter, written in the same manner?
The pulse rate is 86 bpm
